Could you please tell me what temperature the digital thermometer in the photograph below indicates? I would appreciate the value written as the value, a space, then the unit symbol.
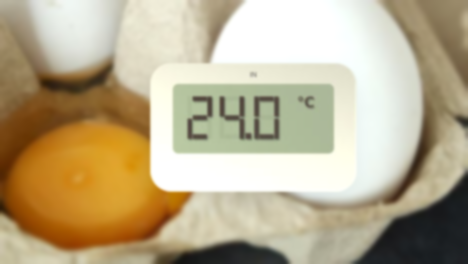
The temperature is 24.0 °C
